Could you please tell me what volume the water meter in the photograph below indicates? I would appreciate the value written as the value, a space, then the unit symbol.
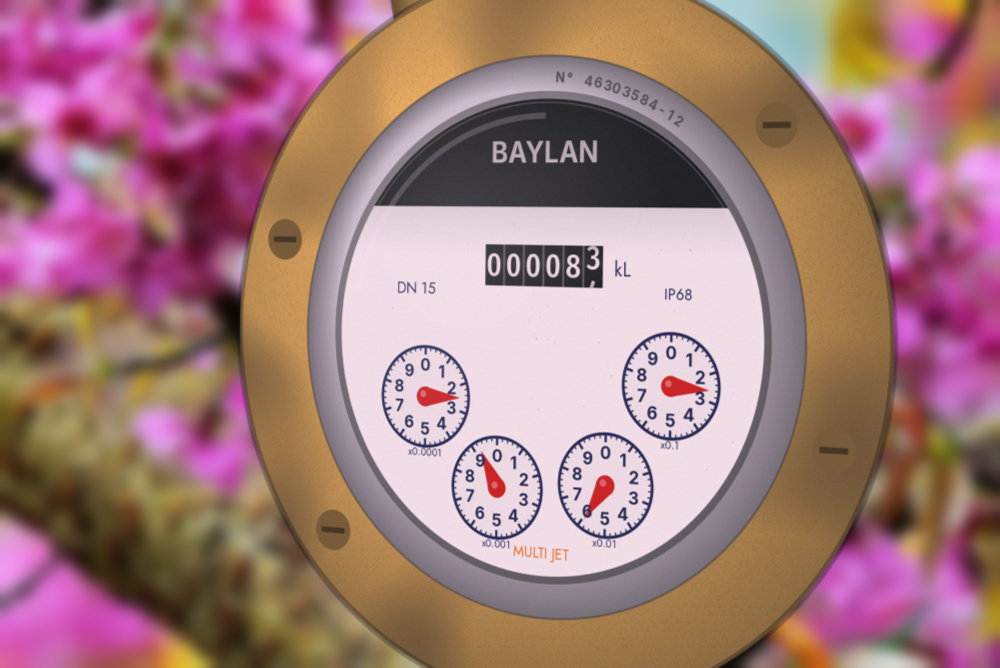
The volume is 83.2592 kL
